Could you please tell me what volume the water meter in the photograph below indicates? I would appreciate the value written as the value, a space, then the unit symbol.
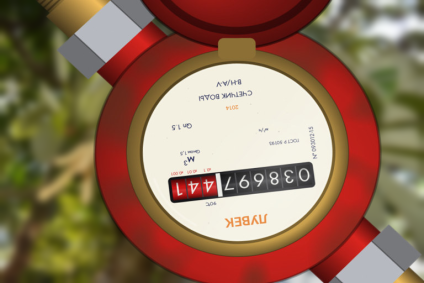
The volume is 38697.441 m³
